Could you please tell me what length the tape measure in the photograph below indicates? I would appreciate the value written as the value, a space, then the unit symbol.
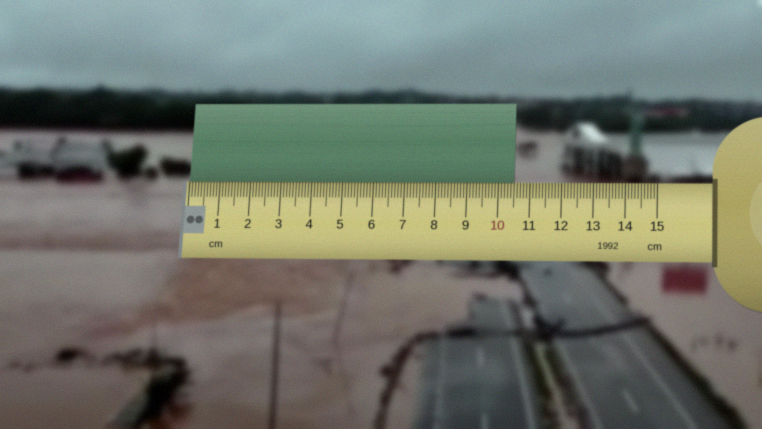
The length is 10.5 cm
